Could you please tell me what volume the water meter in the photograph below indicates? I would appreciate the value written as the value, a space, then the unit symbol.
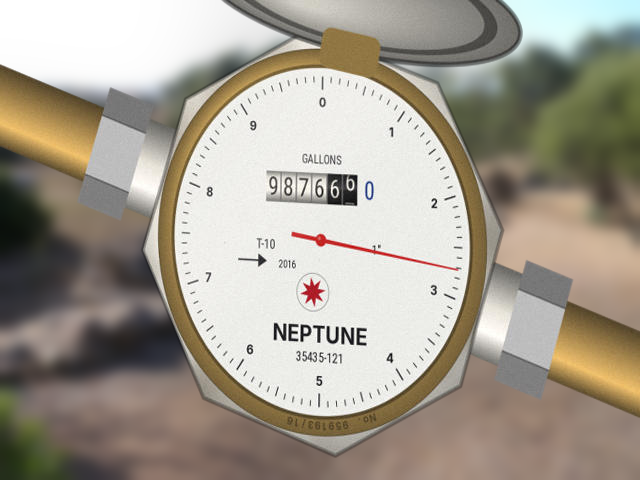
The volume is 9876662.7 gal
